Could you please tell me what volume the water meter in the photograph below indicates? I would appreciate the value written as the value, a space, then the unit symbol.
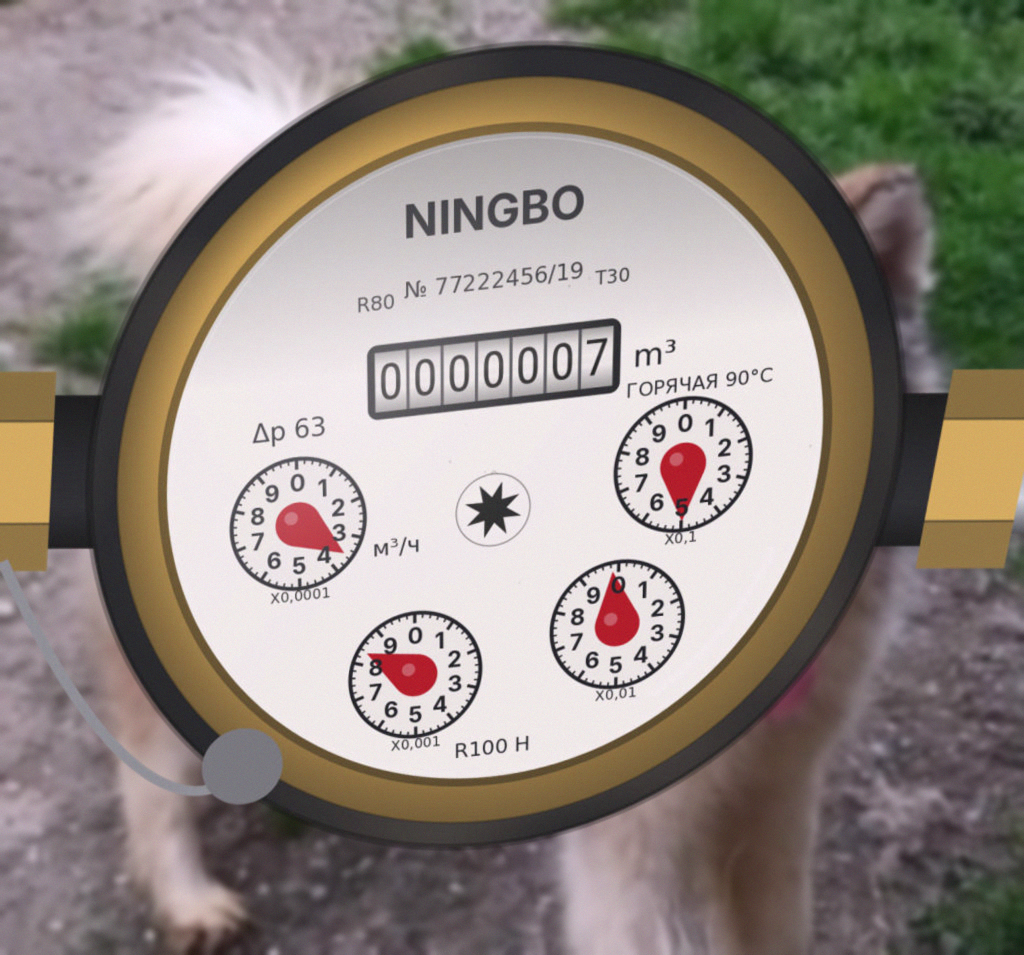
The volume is 7.4983 m³
